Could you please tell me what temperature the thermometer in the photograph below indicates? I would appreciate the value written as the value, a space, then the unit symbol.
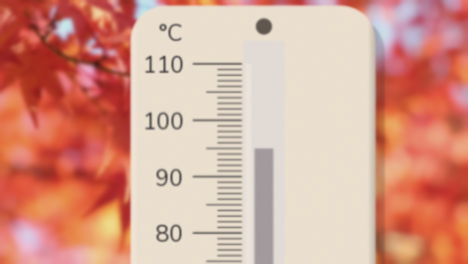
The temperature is 95 °C
